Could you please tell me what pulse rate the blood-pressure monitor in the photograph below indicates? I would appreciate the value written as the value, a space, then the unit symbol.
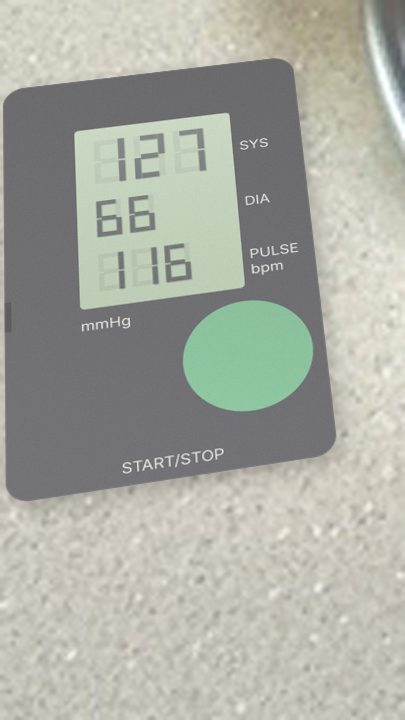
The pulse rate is 116 bpm
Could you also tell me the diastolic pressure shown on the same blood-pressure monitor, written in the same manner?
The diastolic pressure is 66 mmHg
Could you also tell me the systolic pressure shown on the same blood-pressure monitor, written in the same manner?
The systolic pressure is 127 mmHg
